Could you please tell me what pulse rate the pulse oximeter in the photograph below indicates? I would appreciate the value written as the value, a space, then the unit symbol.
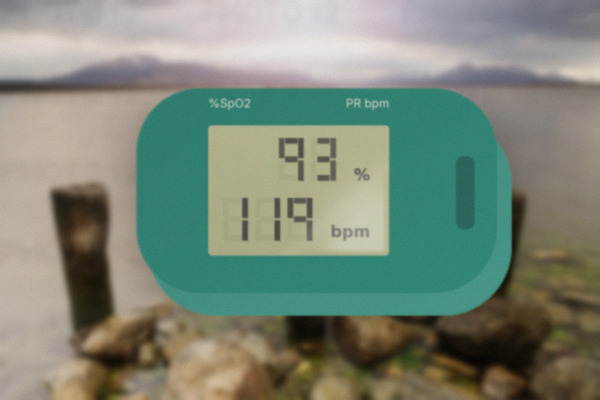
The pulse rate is 119 bpm
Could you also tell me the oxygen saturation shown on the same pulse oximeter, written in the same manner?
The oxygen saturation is 93 %
